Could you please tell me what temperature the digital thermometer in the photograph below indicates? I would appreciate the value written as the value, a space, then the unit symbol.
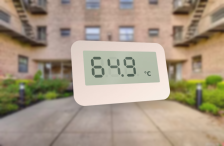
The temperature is 64.9 °C
